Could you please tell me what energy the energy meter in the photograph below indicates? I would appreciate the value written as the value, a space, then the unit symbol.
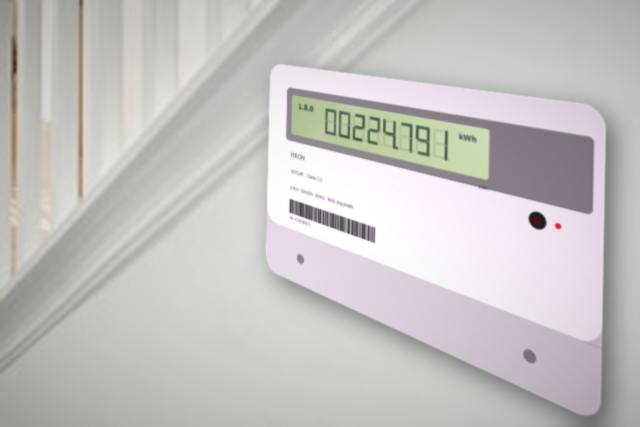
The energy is 224.791 kWh
